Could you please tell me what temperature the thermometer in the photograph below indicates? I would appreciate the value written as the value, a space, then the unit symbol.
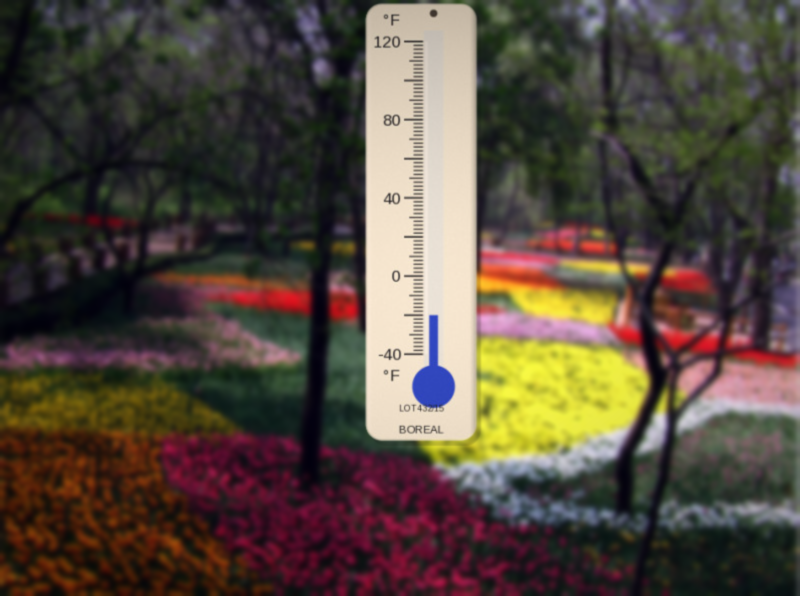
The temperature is -20 °F
